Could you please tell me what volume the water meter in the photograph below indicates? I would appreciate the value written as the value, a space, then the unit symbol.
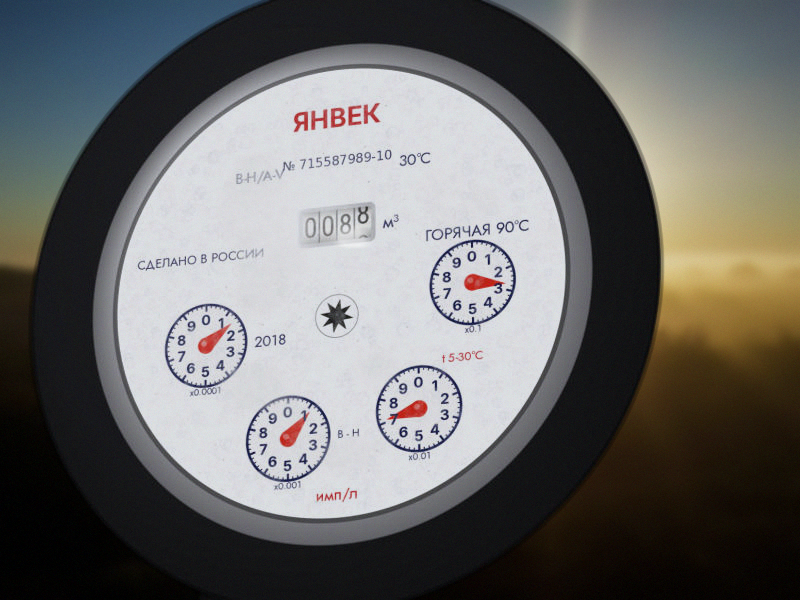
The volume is 88.2711 m³
